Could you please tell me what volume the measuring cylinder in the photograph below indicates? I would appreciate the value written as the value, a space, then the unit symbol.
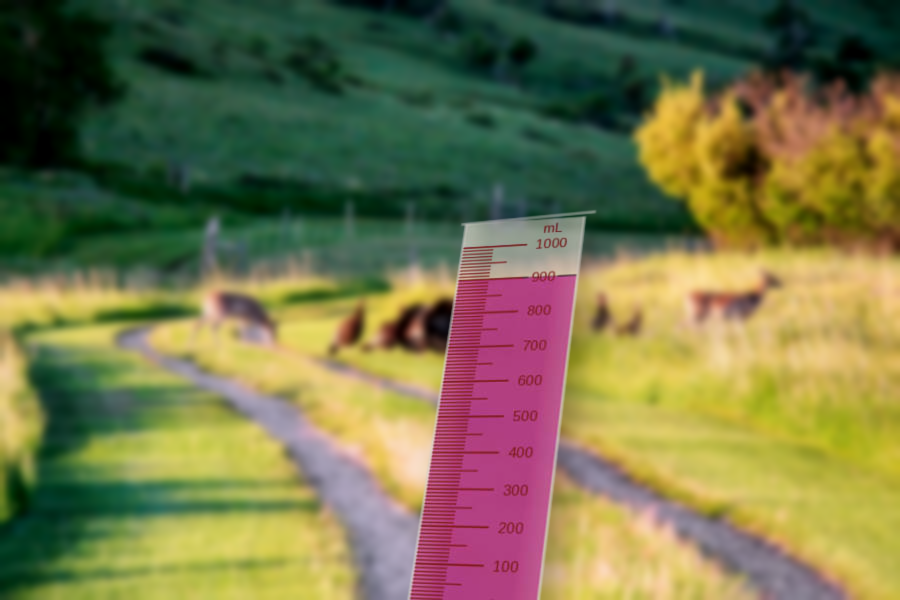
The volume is 900 mL
